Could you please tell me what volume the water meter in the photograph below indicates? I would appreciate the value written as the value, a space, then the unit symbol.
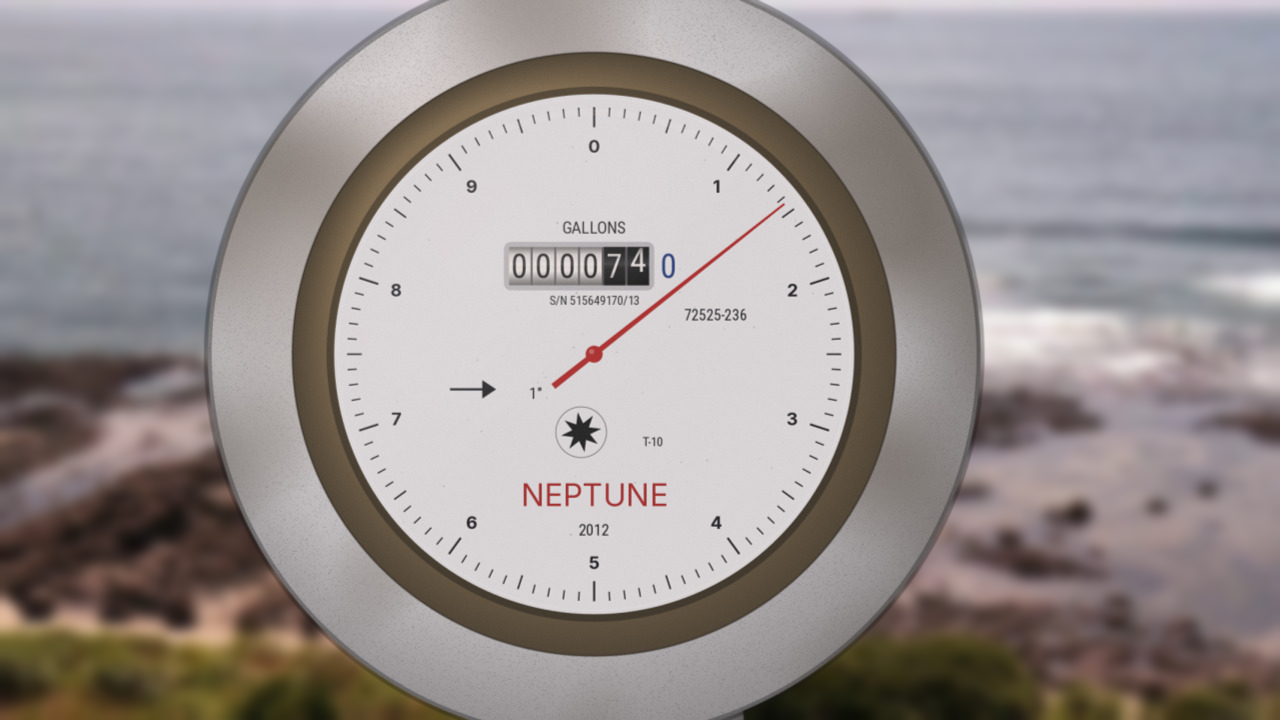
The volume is 741.4 gal
